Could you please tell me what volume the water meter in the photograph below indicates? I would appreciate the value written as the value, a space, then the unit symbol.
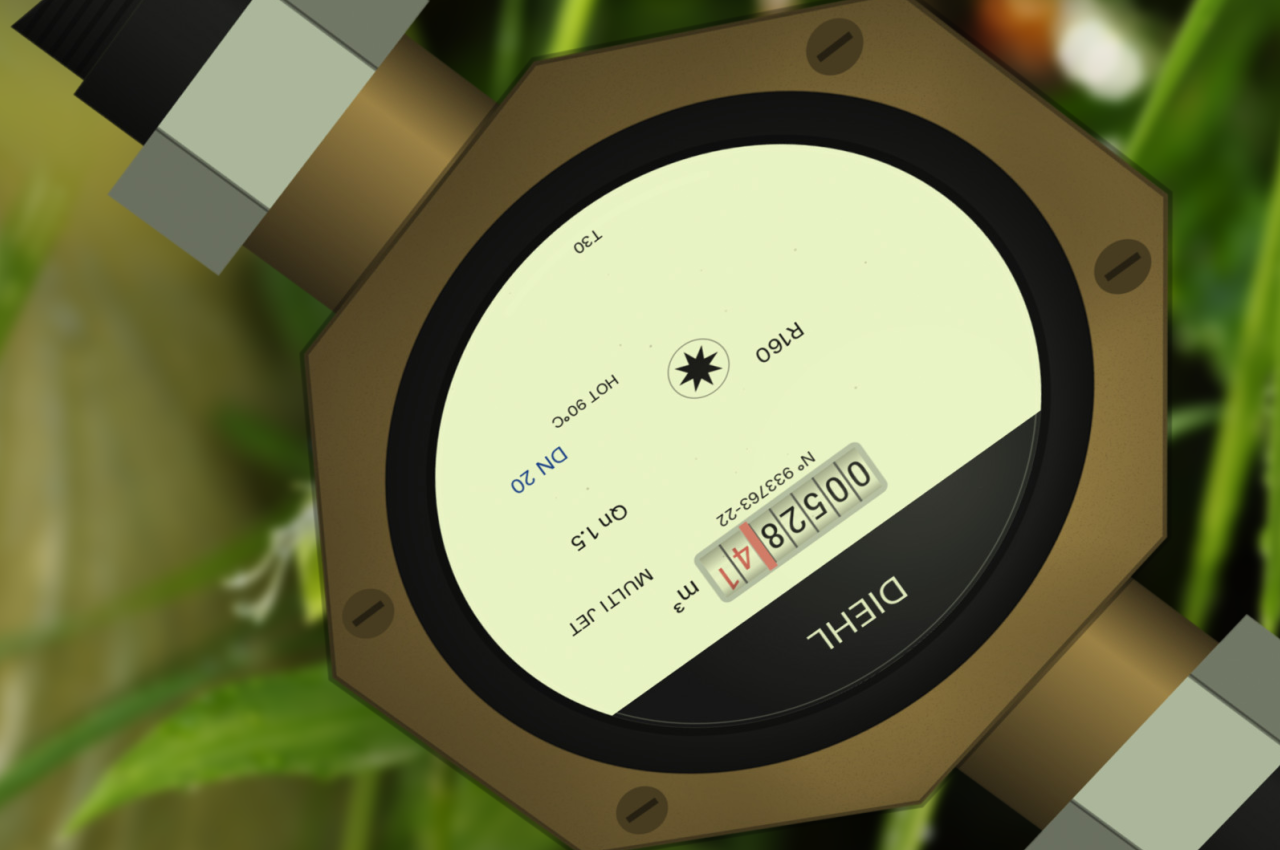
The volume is 528.41 m³
